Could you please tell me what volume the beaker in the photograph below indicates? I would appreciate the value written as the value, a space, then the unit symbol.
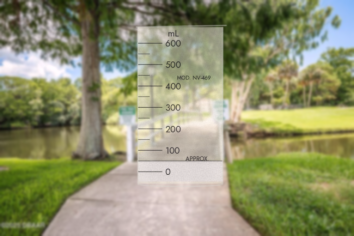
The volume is 50 mL
